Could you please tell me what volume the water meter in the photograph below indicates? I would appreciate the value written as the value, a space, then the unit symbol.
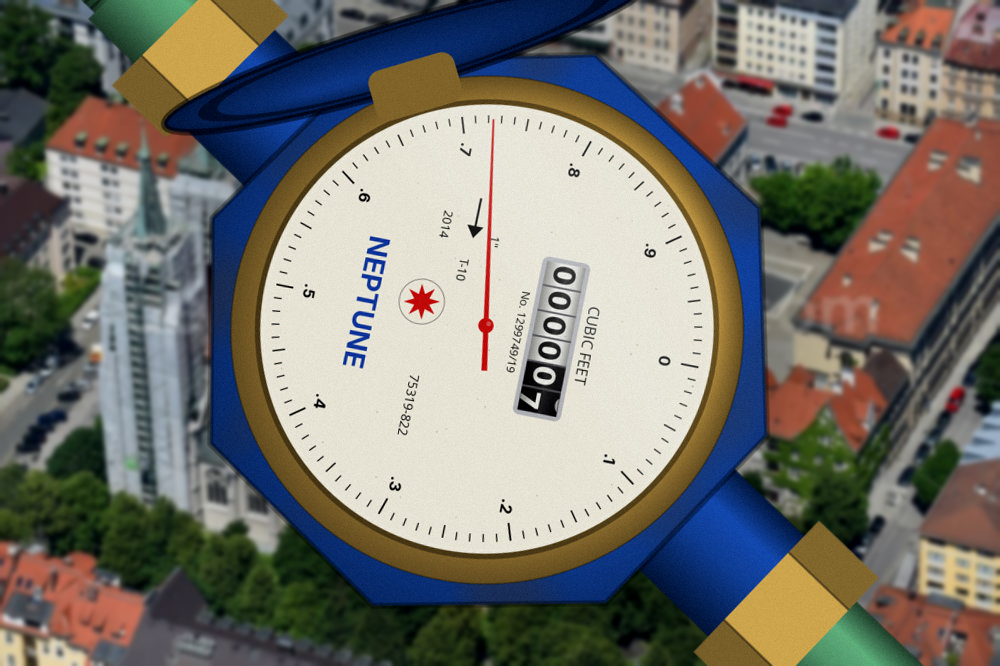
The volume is 6.72 ft³
